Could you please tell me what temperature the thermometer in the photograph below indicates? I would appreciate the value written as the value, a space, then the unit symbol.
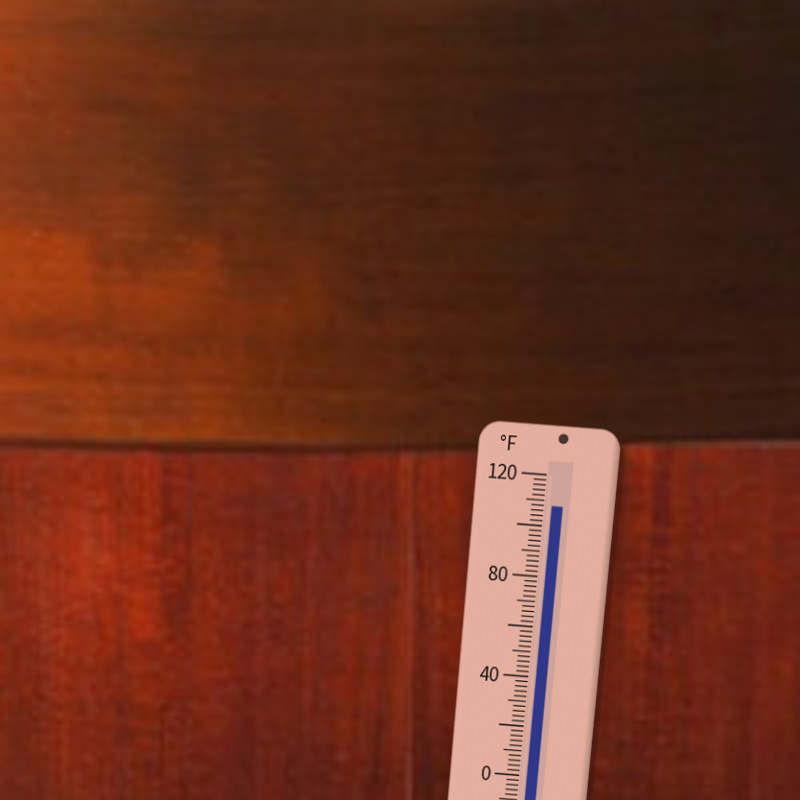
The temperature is 108 °F
